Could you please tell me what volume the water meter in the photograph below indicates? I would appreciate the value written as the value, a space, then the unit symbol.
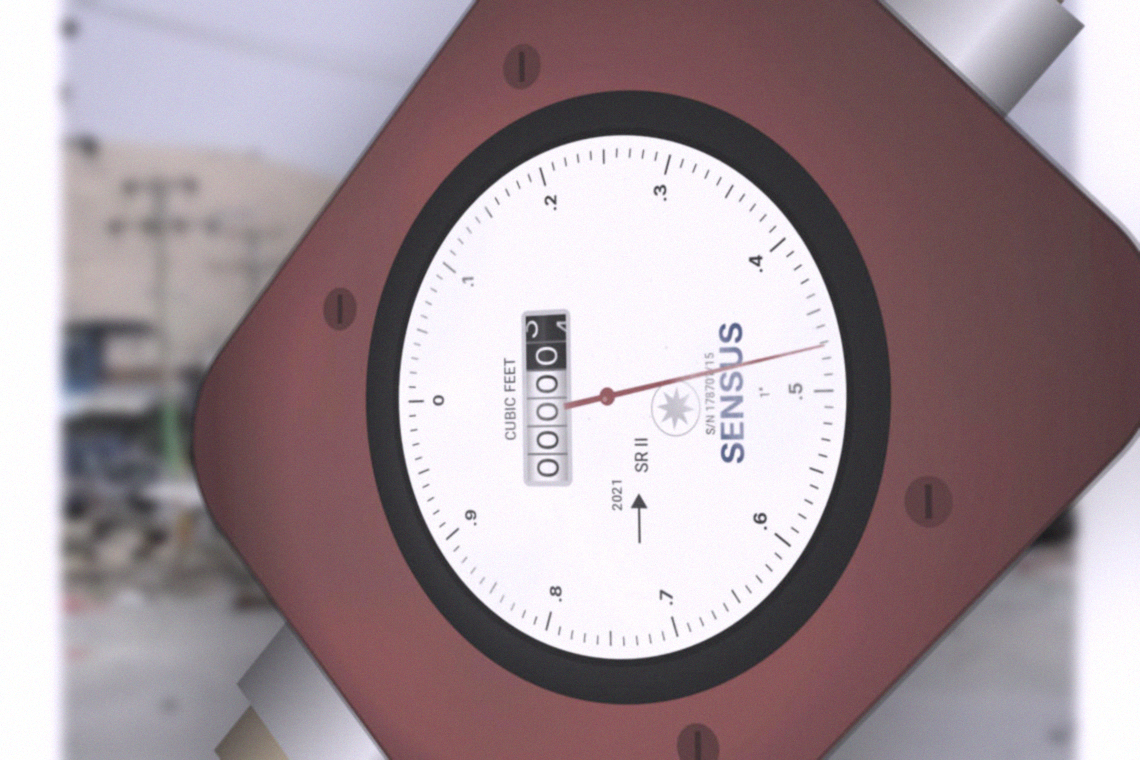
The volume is 3.47 ft³
